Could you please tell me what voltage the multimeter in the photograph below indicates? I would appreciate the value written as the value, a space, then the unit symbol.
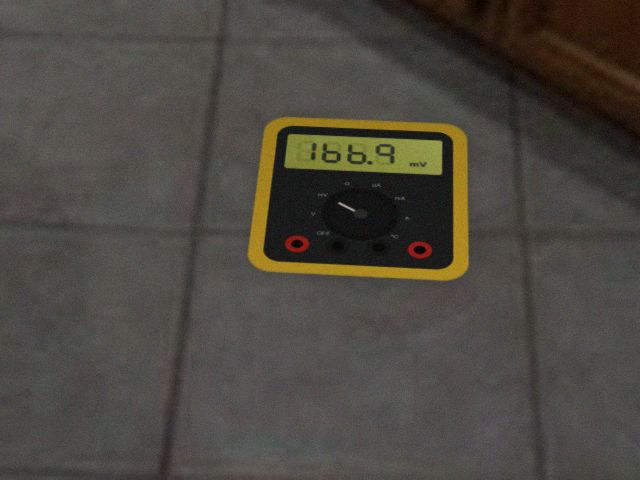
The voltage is 166.9 mV
